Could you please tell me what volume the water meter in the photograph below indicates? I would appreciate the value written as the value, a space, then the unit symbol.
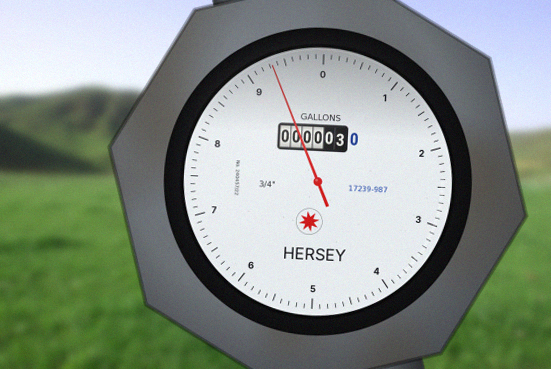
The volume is 29.3 gal
